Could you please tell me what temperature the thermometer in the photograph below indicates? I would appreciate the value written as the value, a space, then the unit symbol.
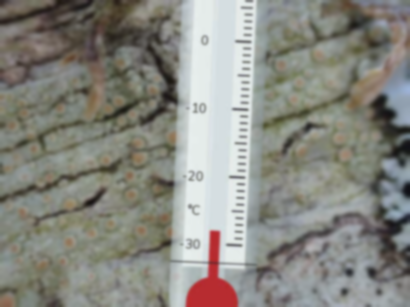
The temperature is -28 °C
